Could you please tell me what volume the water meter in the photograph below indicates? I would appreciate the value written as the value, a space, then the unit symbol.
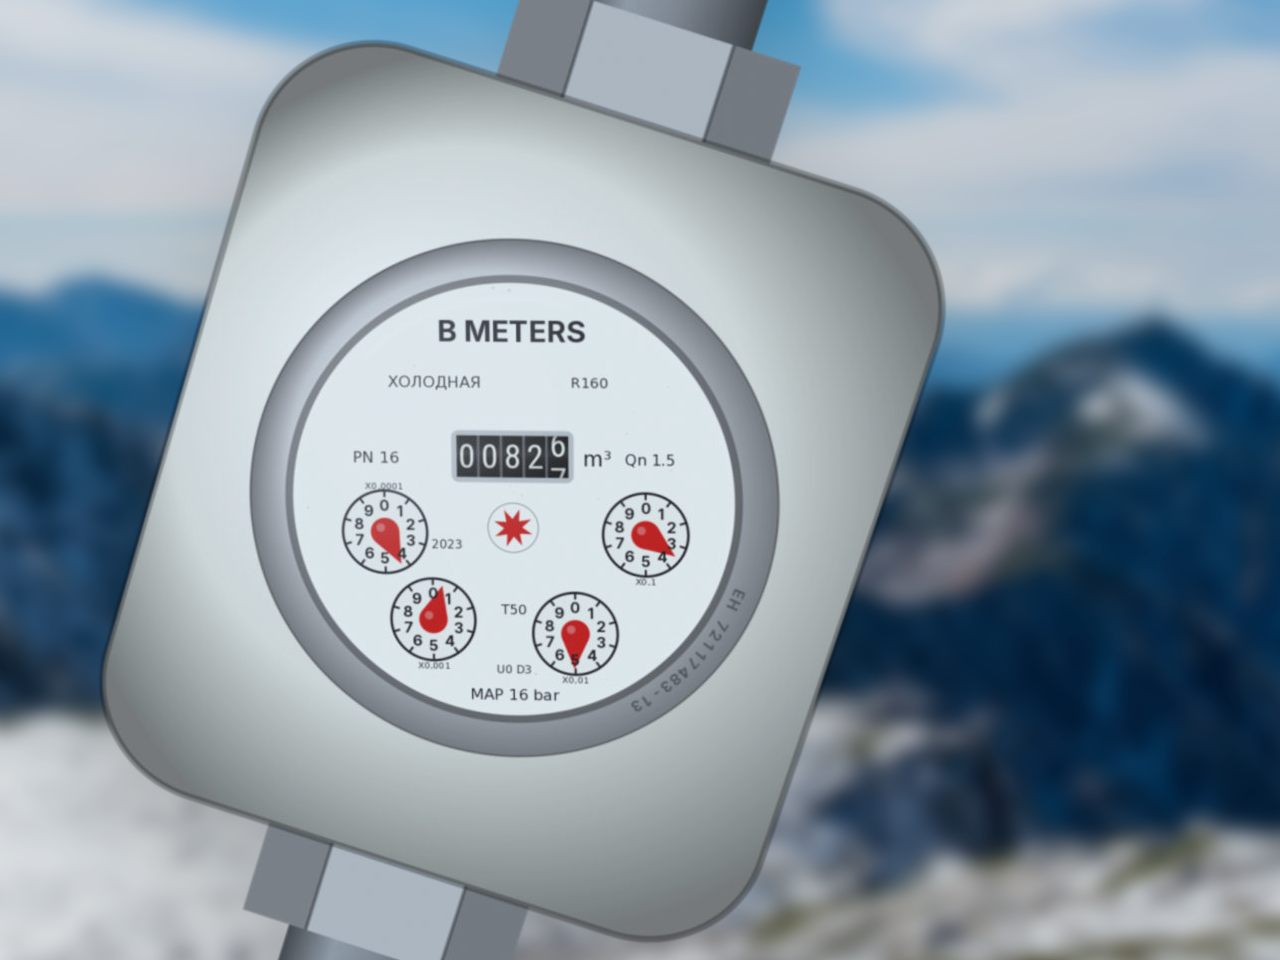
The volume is 826.3504 m³
